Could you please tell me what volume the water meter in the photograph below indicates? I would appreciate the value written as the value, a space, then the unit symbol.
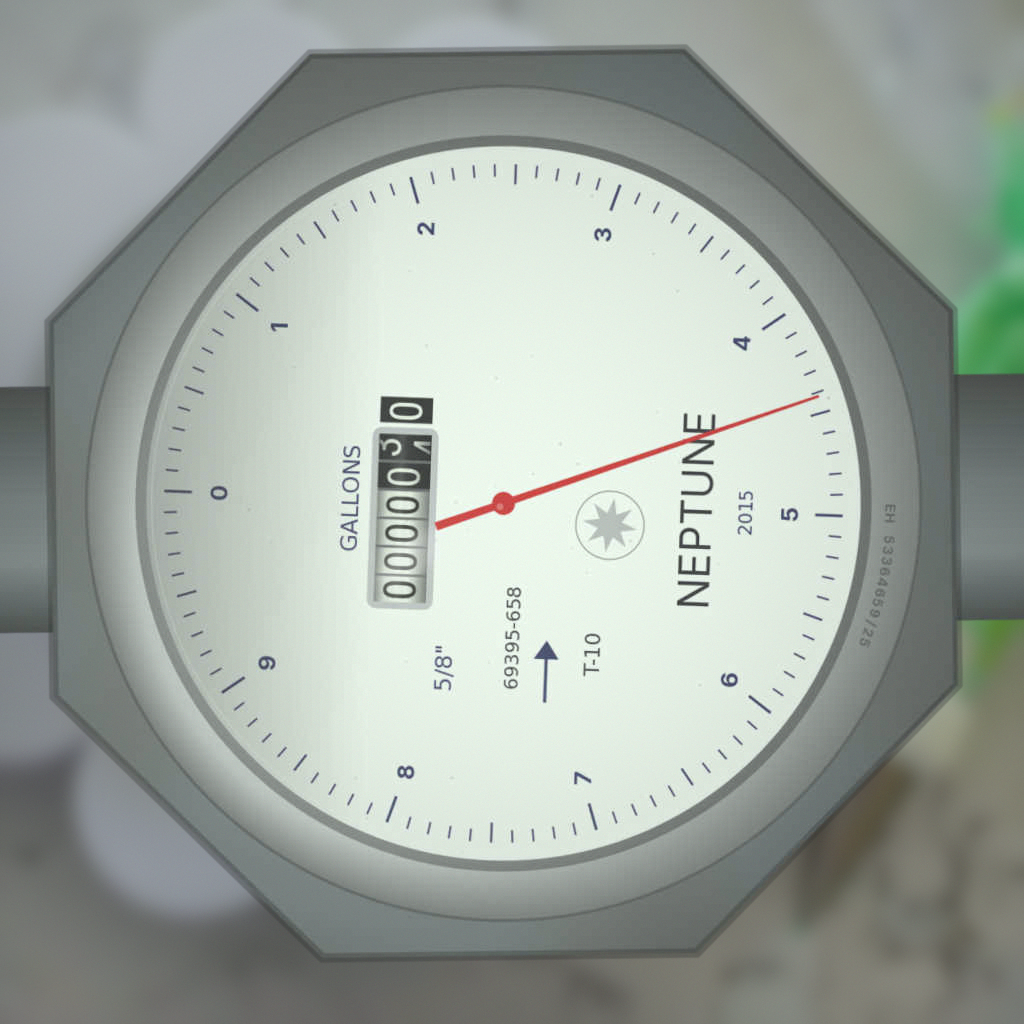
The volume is 34.4 gal
